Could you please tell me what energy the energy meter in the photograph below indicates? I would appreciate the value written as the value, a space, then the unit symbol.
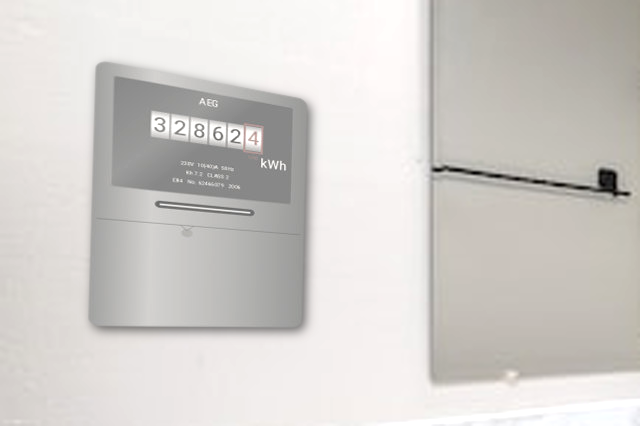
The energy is 32862.4 kWh
